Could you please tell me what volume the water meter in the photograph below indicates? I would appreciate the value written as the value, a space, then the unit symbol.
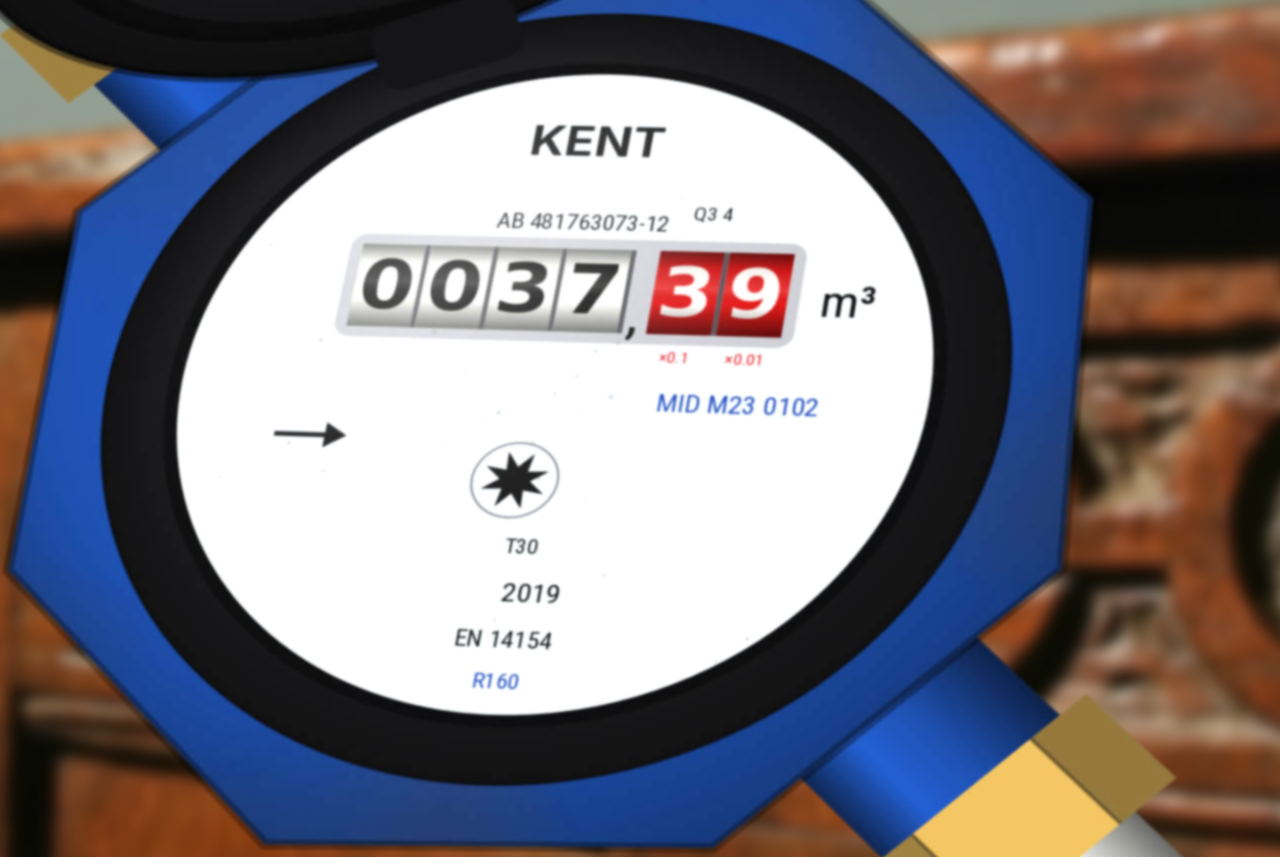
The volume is 37.39 m³
